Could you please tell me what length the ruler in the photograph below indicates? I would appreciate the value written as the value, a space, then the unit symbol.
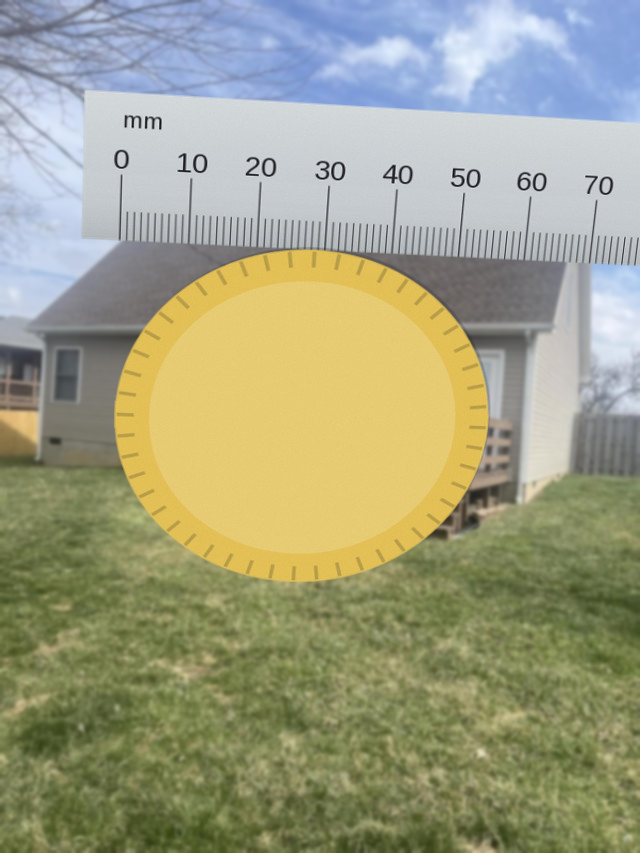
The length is 57 mm
